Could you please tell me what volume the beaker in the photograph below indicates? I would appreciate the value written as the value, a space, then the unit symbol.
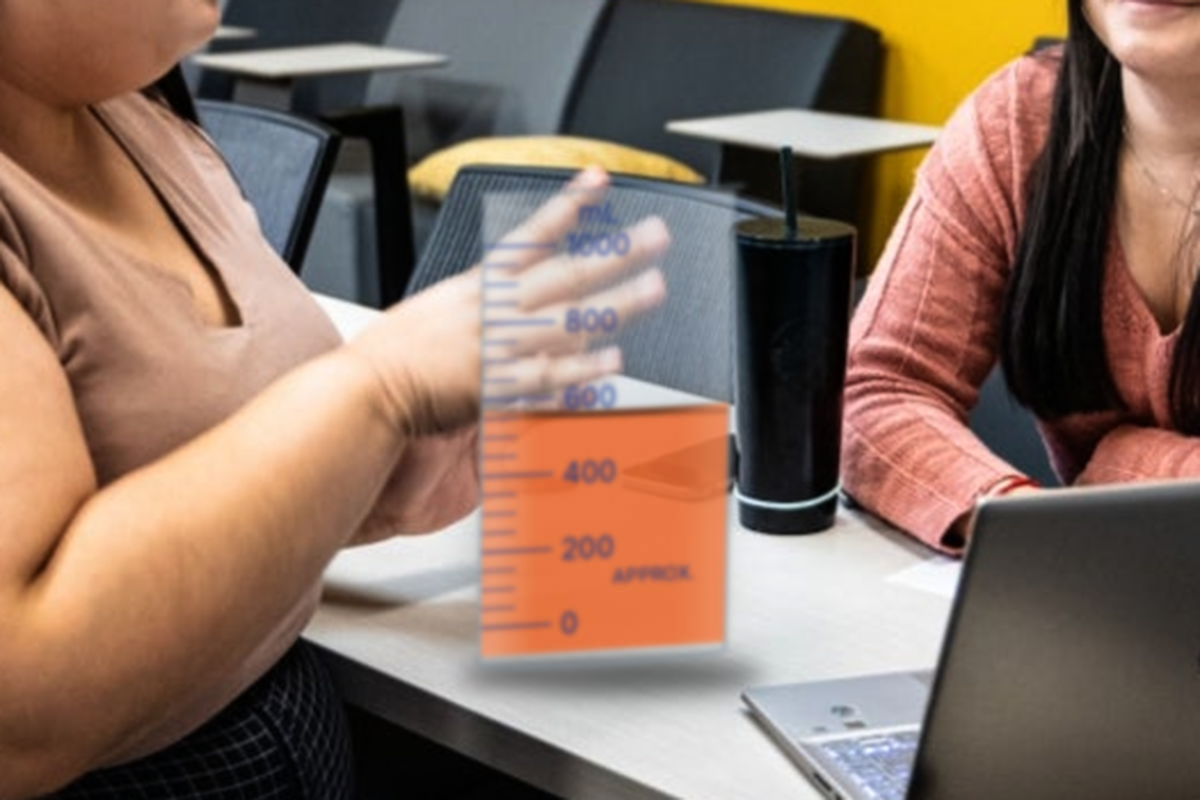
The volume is 550 mL
